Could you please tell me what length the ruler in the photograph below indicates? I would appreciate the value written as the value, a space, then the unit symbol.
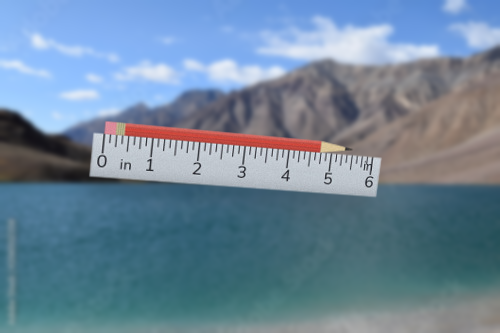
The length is 5.5 in
